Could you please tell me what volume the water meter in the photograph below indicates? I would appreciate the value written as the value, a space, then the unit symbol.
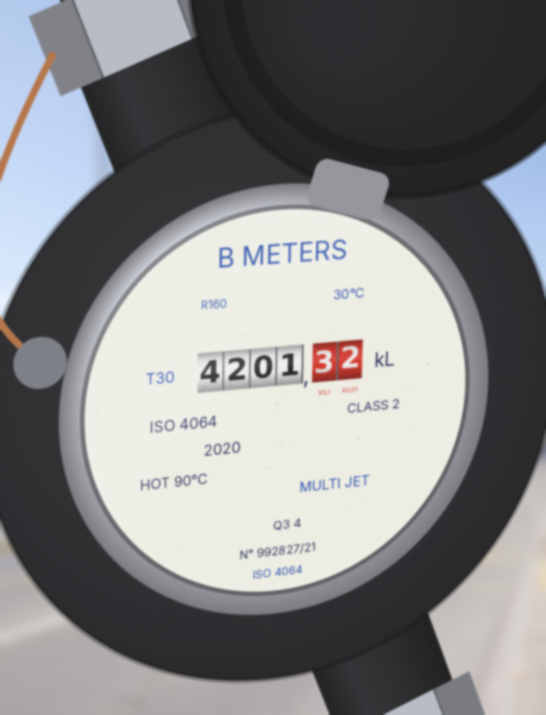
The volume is 4201.32 kL
